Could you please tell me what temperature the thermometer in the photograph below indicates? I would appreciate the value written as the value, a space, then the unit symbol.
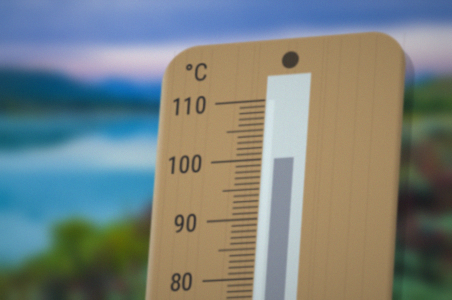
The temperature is 100 °C
